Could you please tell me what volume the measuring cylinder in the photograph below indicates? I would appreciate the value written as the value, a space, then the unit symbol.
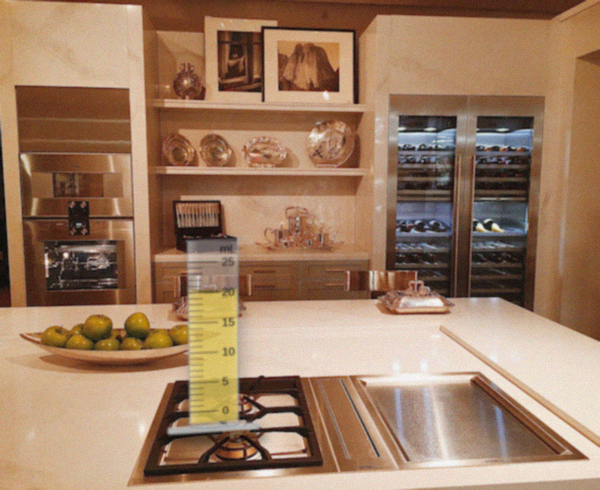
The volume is 20 mL
